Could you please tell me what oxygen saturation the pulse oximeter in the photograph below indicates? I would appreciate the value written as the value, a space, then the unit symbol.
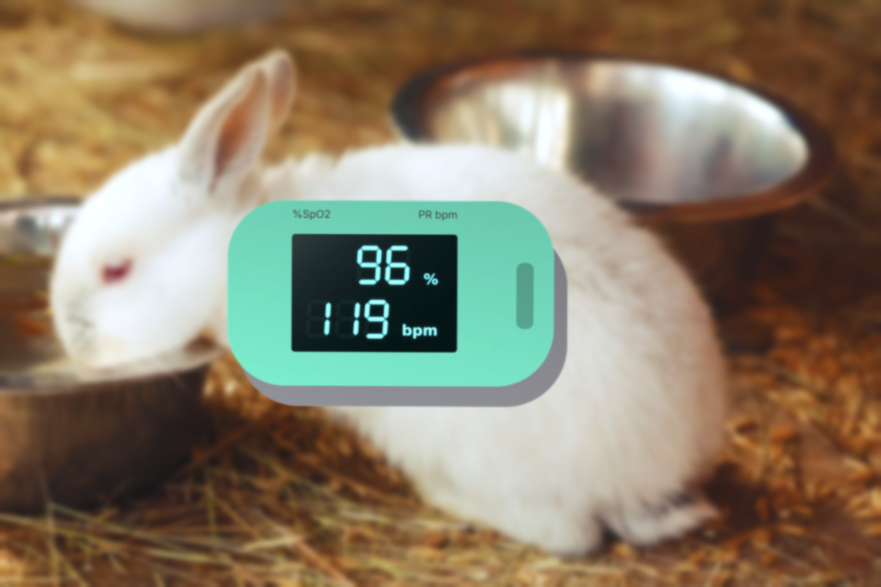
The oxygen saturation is 96 %
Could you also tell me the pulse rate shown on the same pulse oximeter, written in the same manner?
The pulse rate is 119 bpm
